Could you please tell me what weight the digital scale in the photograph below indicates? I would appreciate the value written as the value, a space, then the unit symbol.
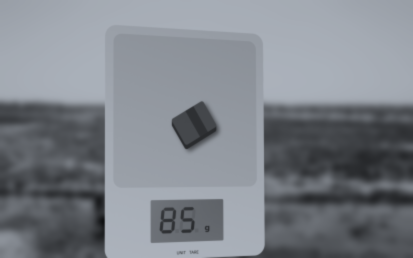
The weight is 85 g
